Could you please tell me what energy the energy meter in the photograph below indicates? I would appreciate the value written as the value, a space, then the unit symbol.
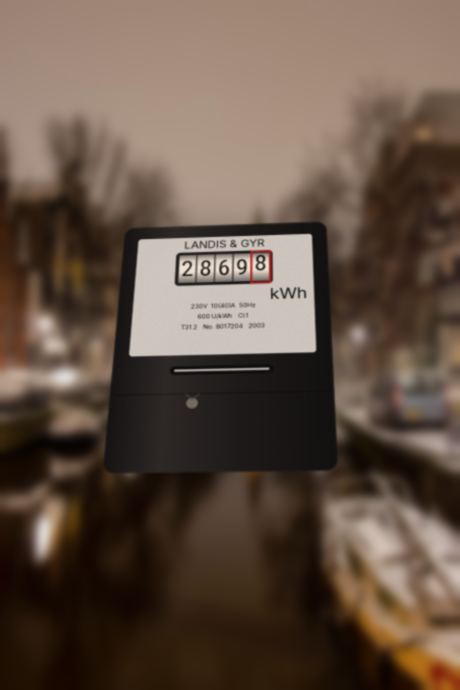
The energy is 2869.8 kWh
